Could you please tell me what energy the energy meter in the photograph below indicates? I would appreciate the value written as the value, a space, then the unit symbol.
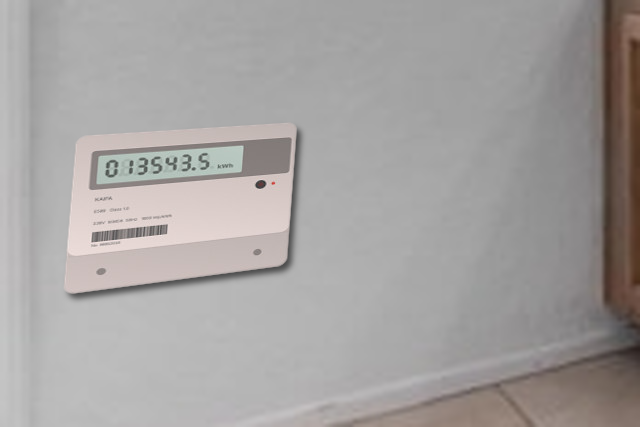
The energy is 13543.5 kWh
